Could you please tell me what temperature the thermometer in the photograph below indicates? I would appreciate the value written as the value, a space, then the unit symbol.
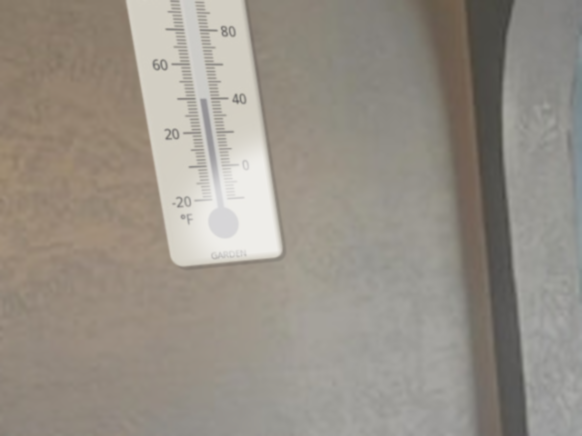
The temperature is 40 °F
